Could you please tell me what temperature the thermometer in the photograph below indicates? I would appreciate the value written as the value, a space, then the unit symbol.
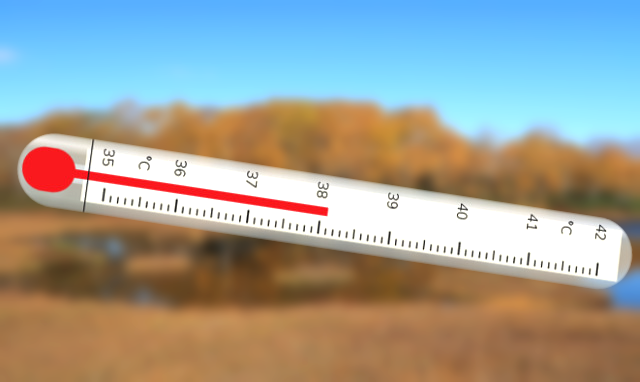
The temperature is 38.1 °C
